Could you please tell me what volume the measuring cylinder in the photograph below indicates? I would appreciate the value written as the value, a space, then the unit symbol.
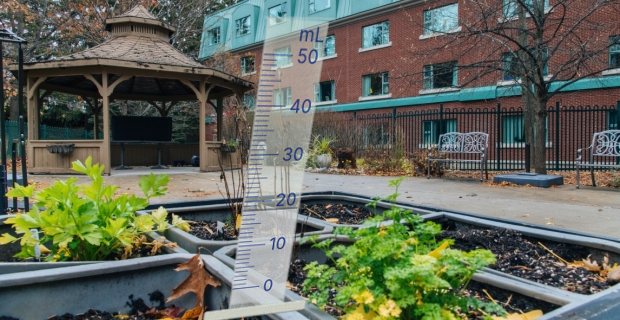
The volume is 18 mL
